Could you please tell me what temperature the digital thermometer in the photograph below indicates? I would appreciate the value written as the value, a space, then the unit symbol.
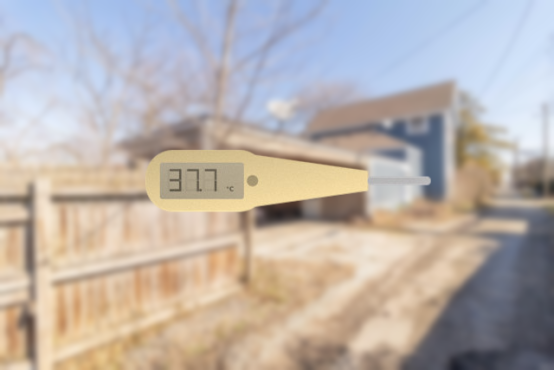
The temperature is 37.7 °C
